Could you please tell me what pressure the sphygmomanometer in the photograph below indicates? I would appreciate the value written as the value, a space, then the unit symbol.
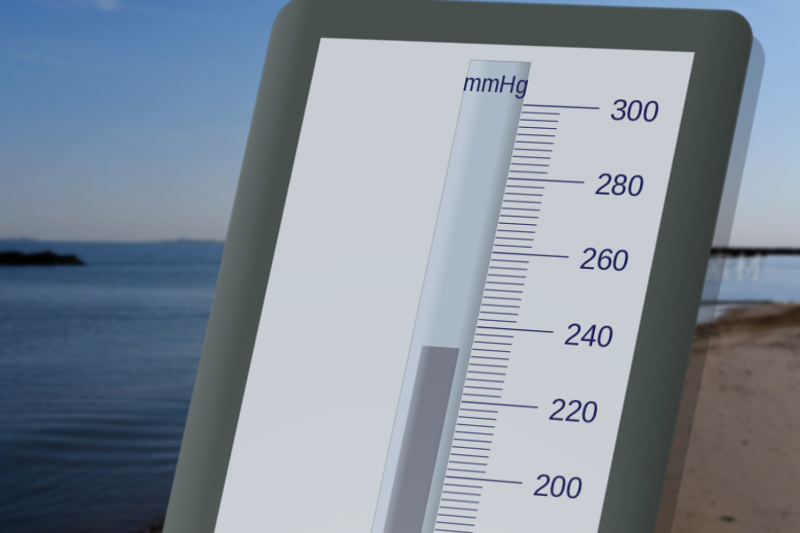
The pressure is 234 mmHg
